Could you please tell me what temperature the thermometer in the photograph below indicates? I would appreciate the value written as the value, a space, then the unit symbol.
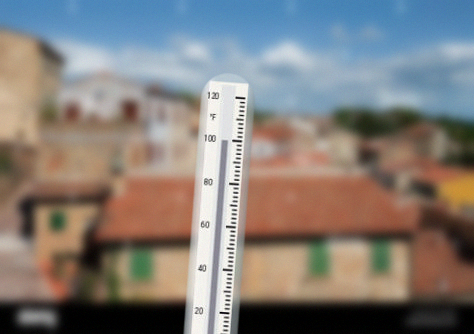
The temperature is 100 °F
